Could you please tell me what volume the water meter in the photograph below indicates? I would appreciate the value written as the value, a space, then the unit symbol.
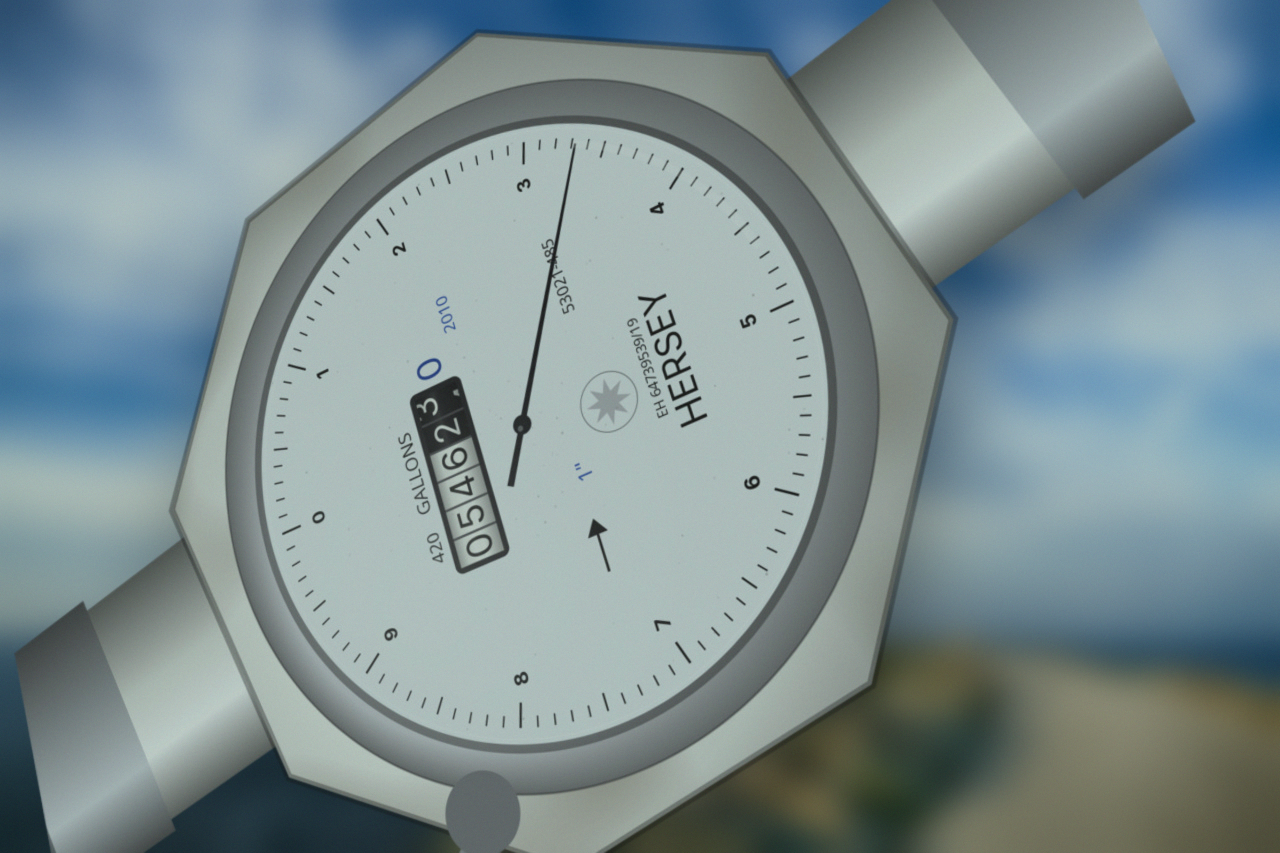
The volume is 546233.3 gal
